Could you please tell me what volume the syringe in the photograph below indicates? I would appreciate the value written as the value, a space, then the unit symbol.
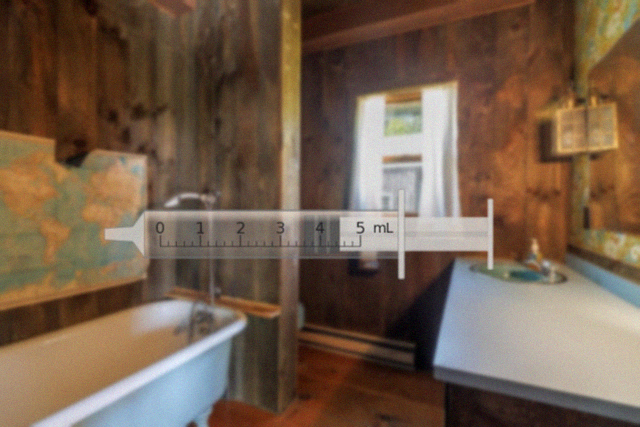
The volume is 3.6 mL
